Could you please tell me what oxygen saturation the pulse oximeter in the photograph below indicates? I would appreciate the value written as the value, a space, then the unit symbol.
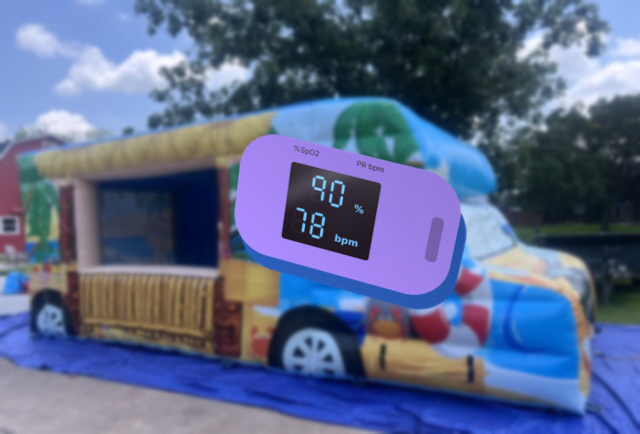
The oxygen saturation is 90 %
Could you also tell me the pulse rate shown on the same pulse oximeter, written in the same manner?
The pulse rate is 78 bpm
